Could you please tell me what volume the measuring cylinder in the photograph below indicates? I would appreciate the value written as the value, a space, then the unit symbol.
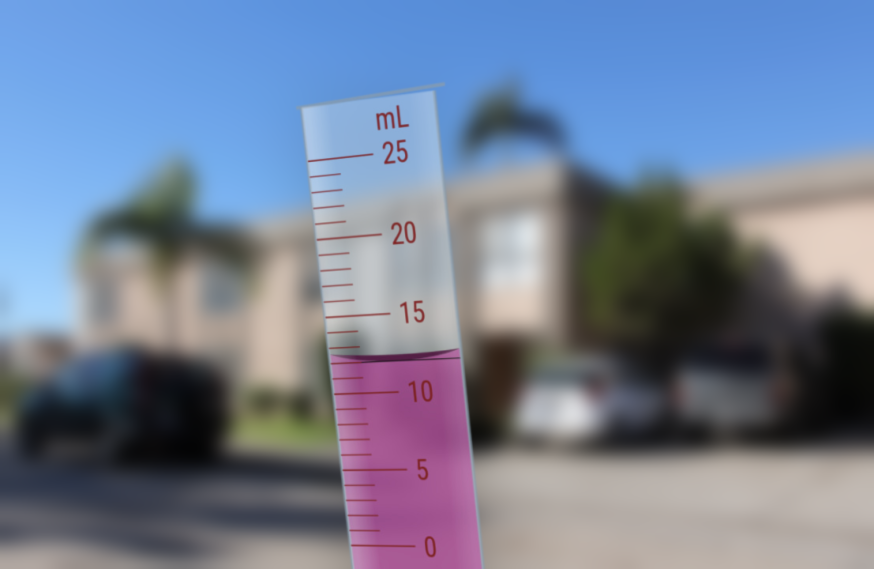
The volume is 12 mL
